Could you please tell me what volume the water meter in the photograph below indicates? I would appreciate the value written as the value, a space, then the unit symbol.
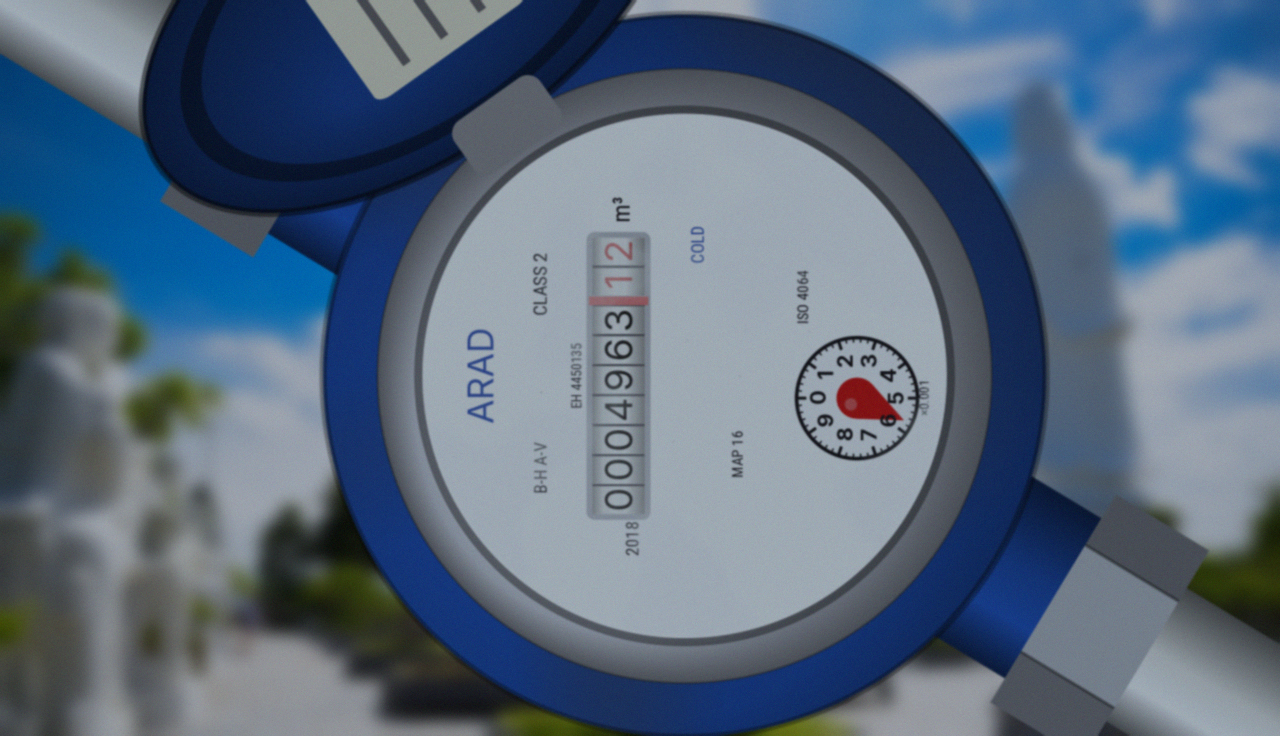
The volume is 4963.125 m³
